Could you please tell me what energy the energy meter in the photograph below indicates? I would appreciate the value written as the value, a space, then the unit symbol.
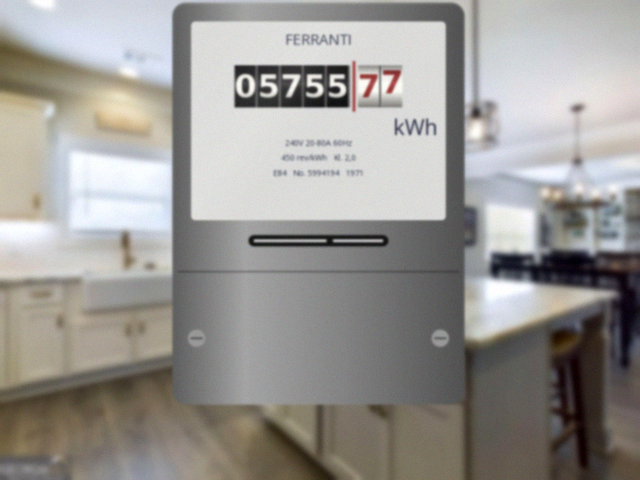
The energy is 5755.77 kWh
